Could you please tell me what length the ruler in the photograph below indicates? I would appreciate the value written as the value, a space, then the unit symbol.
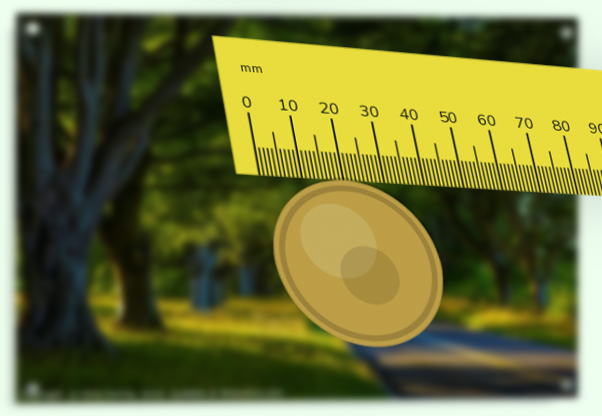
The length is 40 mm
